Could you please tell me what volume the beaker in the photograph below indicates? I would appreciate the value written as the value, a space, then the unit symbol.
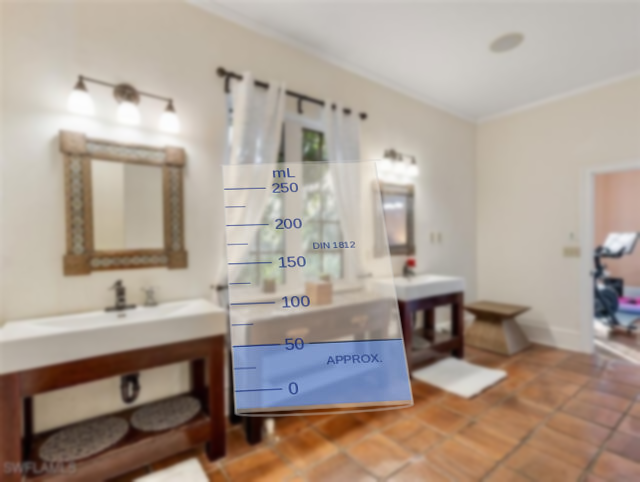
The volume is 50 mL
